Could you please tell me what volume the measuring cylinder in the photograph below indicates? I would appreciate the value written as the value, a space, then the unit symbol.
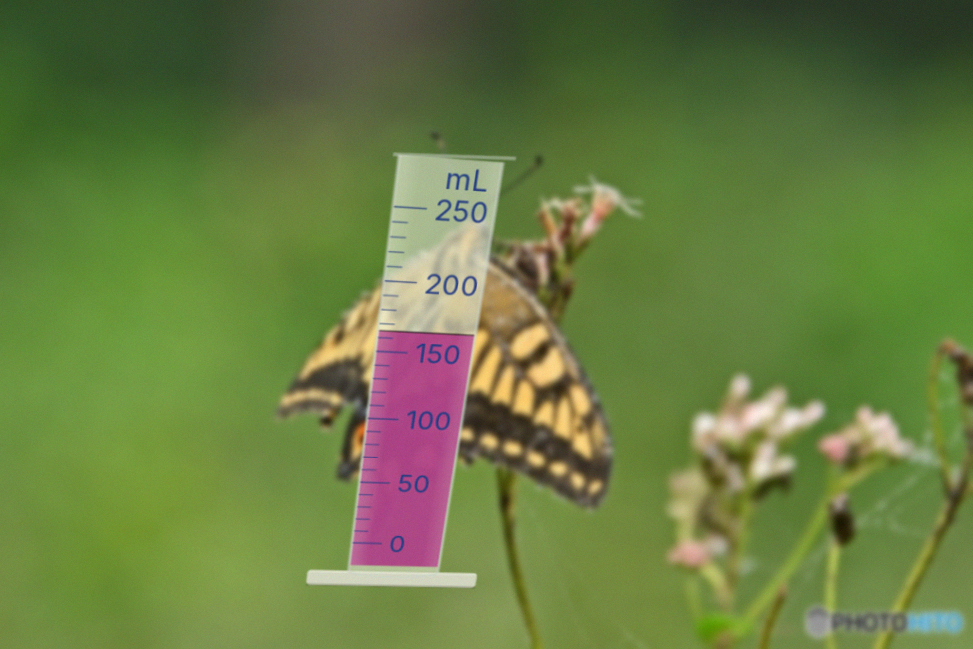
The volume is 165 mL
